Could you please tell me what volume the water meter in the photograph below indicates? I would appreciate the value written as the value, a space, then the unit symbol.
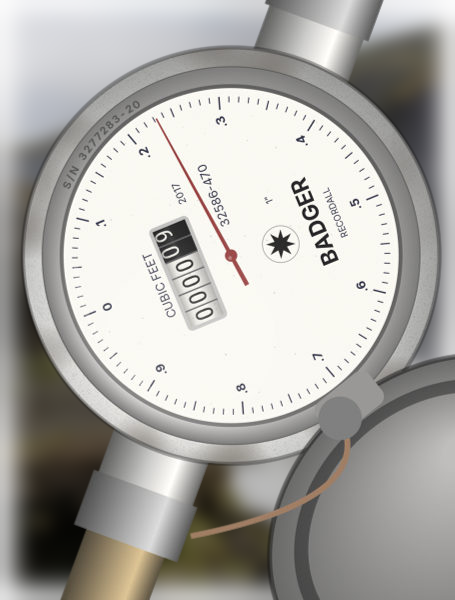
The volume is 9.23 ft³
